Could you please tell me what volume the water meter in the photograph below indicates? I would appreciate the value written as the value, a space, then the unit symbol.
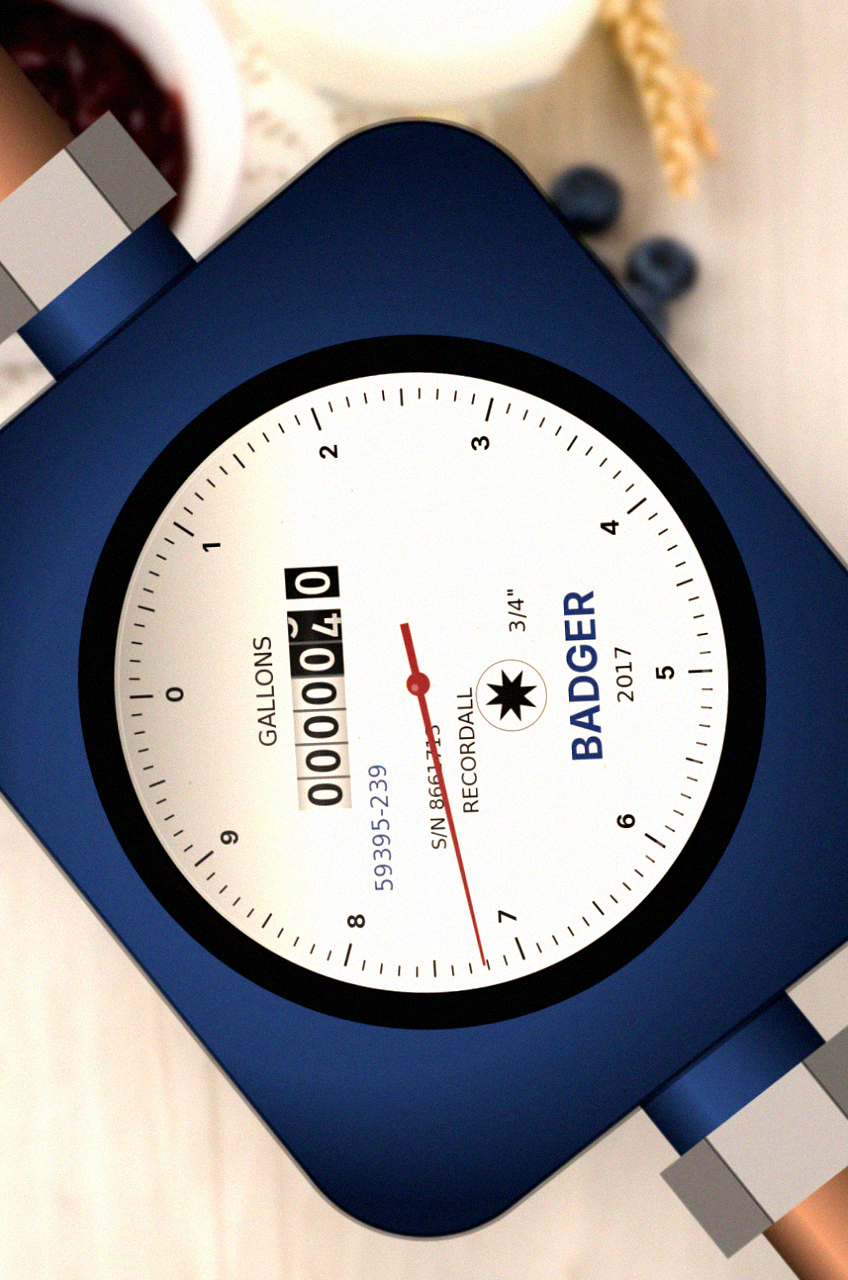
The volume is 37.2 gal
